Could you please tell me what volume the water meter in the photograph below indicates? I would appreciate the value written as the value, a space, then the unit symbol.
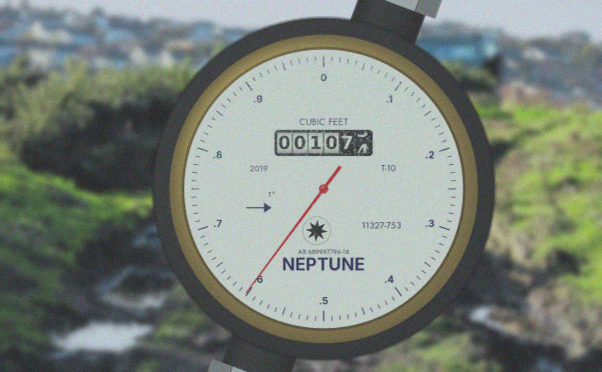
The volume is 1073.60 ft³
